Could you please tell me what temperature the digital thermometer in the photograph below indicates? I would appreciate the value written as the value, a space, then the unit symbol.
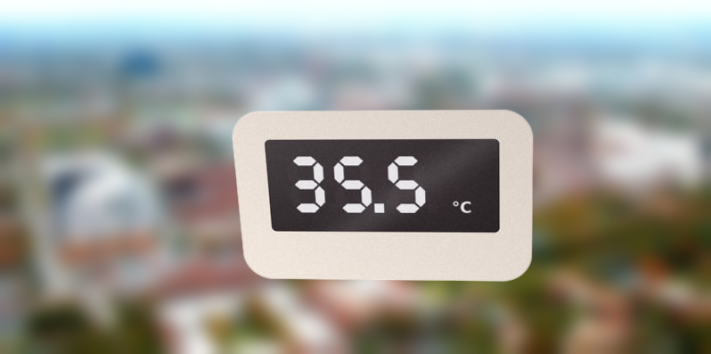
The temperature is 35.5 °C
